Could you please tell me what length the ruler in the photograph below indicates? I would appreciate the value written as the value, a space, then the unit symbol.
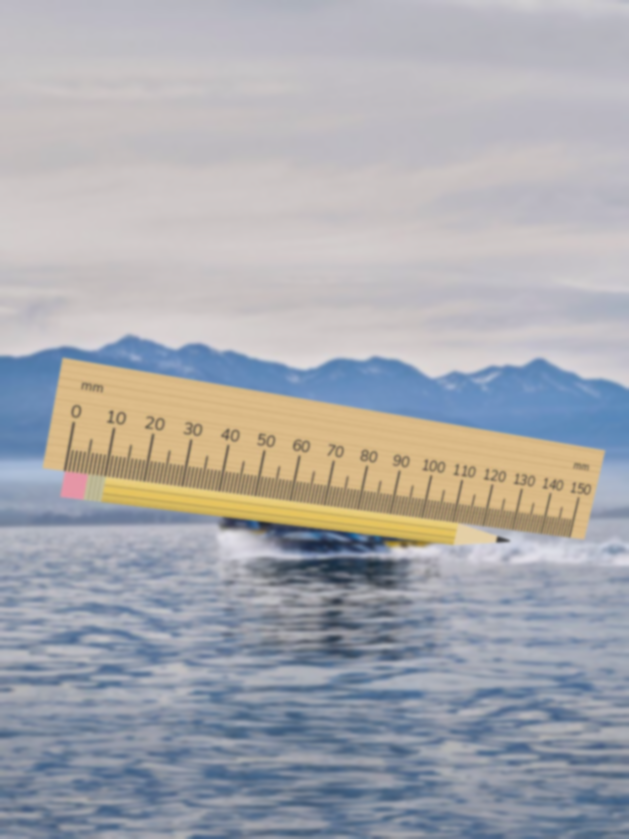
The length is 130 mm
